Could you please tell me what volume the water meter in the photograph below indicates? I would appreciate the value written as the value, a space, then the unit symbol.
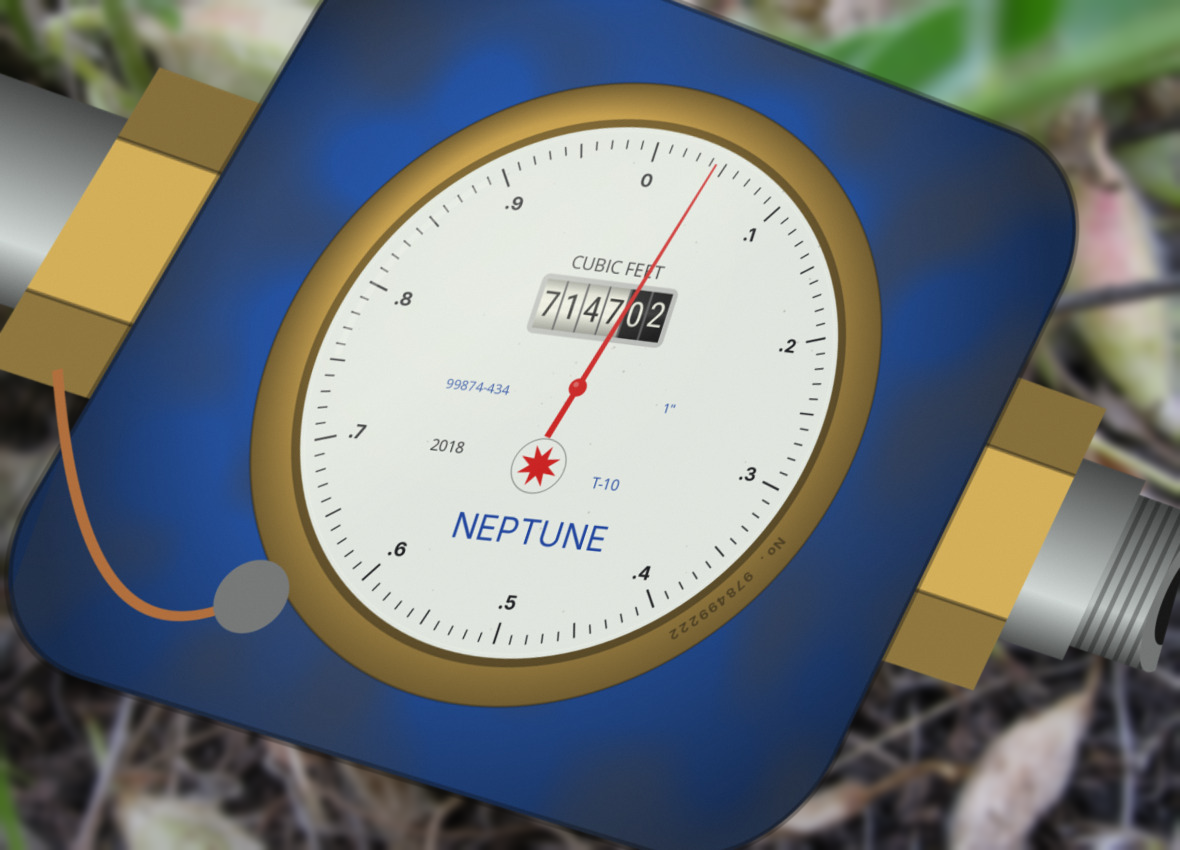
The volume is 714702.04 ft³
